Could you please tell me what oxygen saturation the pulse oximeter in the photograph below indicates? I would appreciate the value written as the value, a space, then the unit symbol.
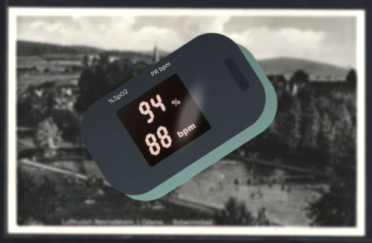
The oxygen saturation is 94 %
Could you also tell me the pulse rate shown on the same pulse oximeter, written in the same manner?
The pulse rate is 88 bpm
